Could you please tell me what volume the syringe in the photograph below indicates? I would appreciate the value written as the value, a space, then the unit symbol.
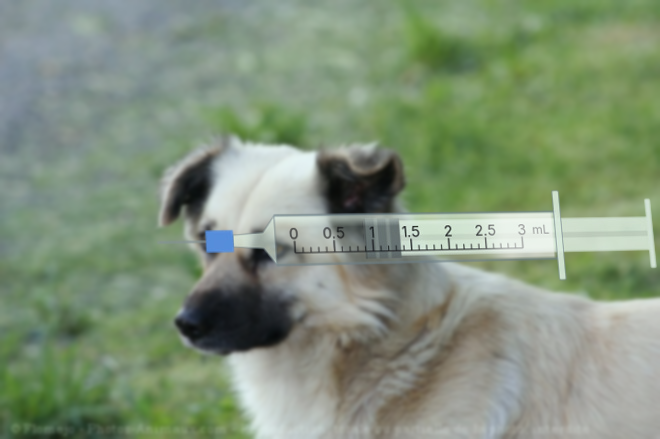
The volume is 0.9 mL
